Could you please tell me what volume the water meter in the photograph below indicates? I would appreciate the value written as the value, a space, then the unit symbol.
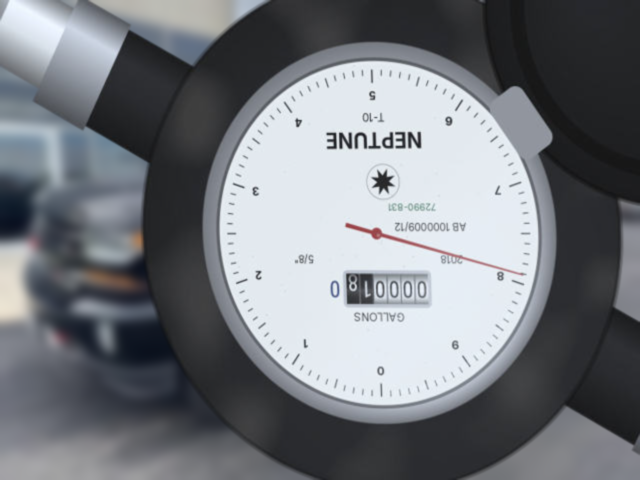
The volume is 177.9 gal
